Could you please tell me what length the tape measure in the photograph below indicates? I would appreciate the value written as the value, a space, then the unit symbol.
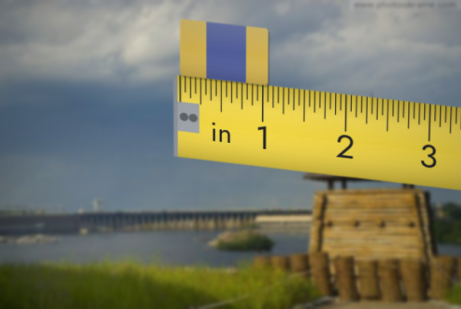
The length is 1.0625 in
